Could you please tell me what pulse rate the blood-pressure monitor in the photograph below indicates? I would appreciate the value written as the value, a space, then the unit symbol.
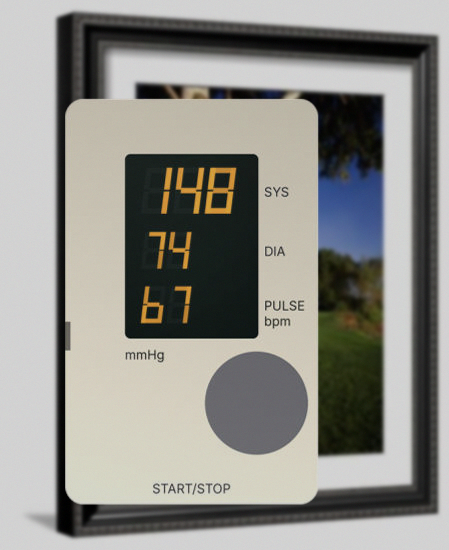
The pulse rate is 67 bpm
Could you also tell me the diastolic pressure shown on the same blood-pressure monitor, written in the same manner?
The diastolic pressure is 74 mmHg
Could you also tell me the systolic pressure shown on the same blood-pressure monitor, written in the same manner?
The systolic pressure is 148 mmHg
